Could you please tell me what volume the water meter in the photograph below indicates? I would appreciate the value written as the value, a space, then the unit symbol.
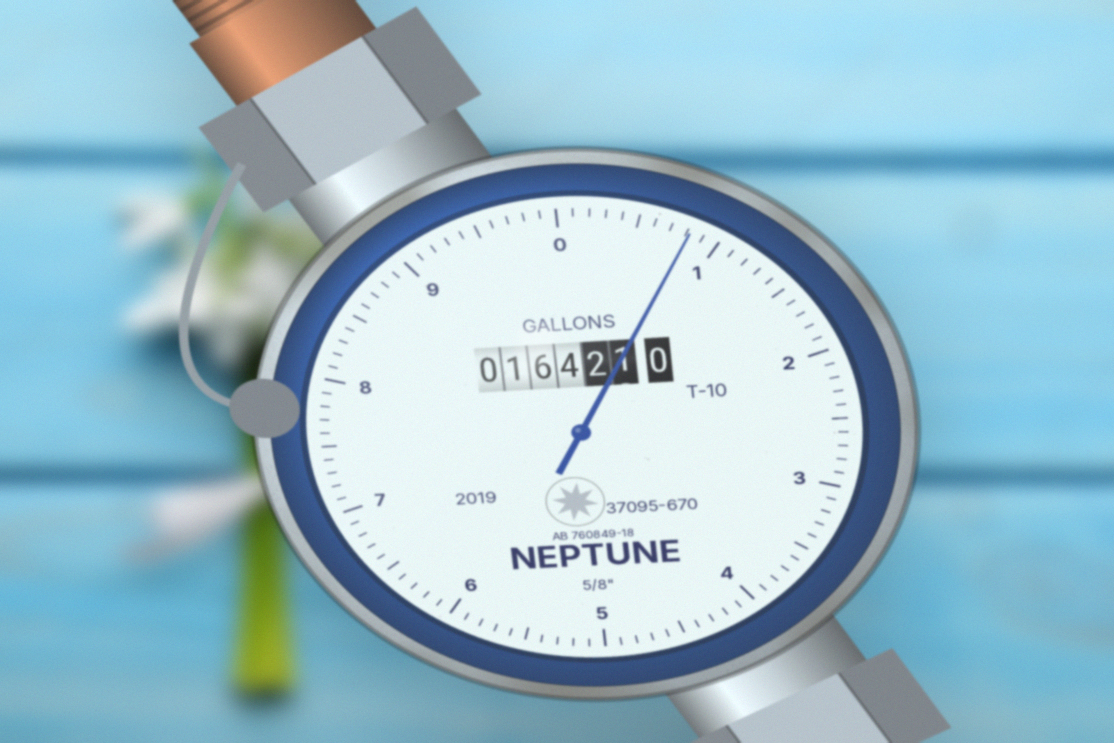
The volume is 164210.8 gal
